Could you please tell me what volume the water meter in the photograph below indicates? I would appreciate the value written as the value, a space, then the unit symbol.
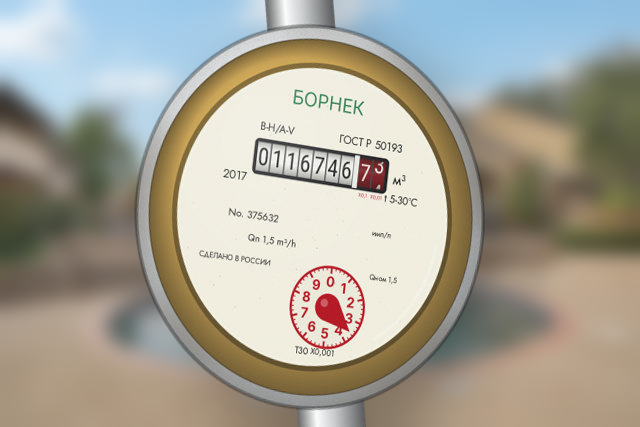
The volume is 116746.733 m³
